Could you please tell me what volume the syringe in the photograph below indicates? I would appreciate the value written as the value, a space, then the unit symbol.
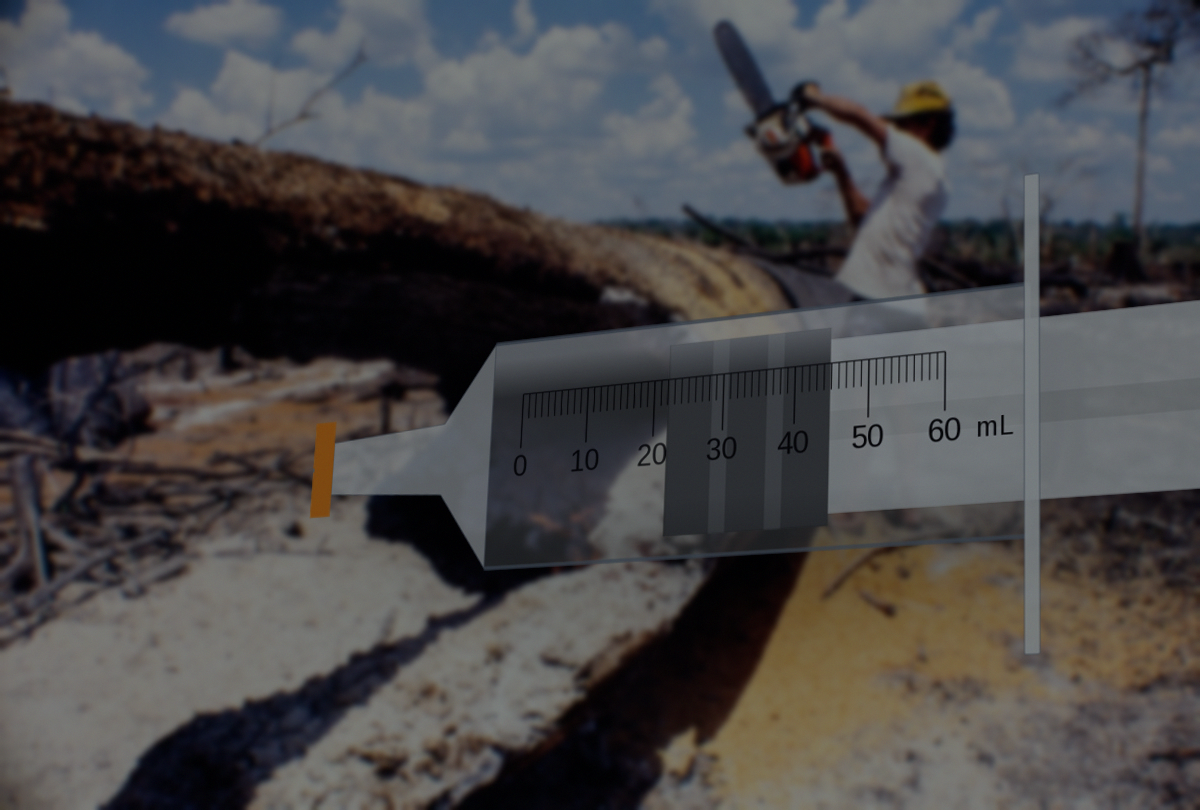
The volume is 22 mL
